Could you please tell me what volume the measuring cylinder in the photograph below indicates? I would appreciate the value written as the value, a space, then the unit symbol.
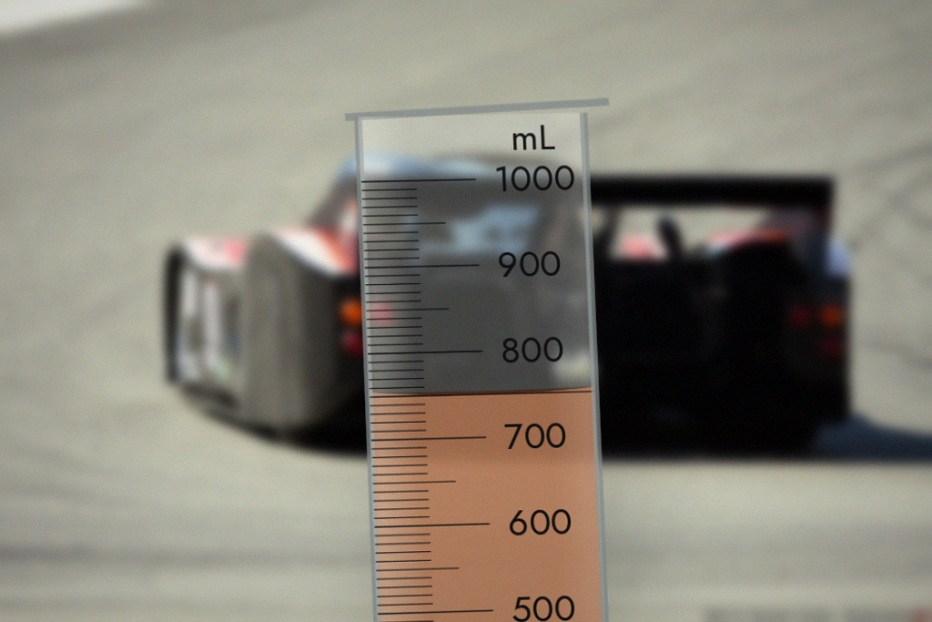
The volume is 750 mL
